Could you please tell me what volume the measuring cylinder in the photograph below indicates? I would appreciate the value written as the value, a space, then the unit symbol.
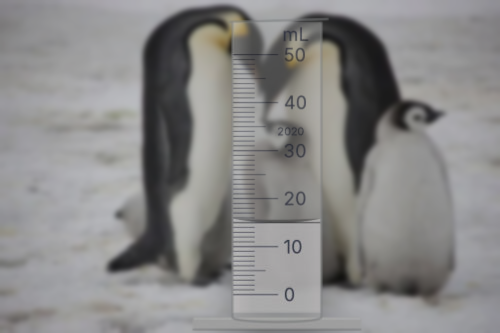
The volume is 15 mL
